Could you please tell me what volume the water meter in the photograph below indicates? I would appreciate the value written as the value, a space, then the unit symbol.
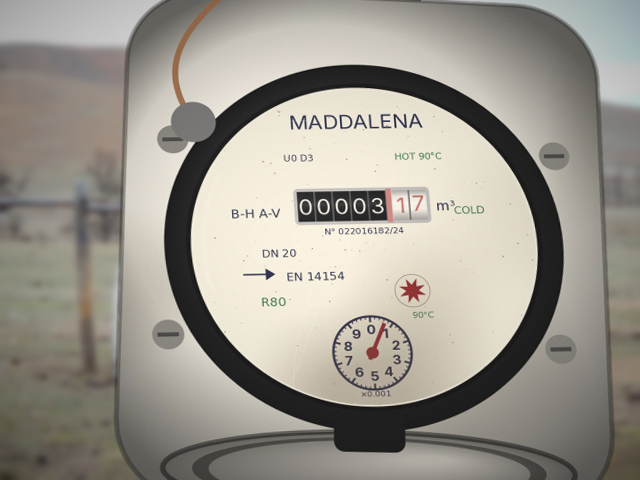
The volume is 3.170 m³
